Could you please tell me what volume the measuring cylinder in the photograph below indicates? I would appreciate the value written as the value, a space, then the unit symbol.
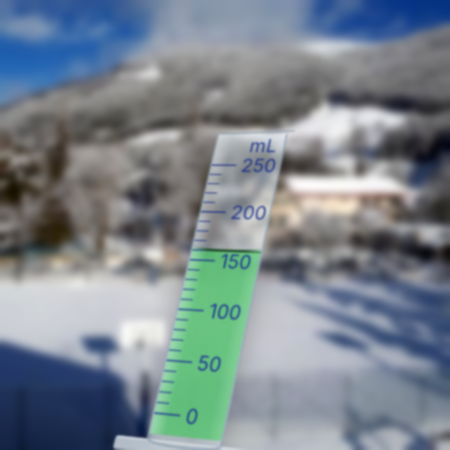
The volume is 160 mL
